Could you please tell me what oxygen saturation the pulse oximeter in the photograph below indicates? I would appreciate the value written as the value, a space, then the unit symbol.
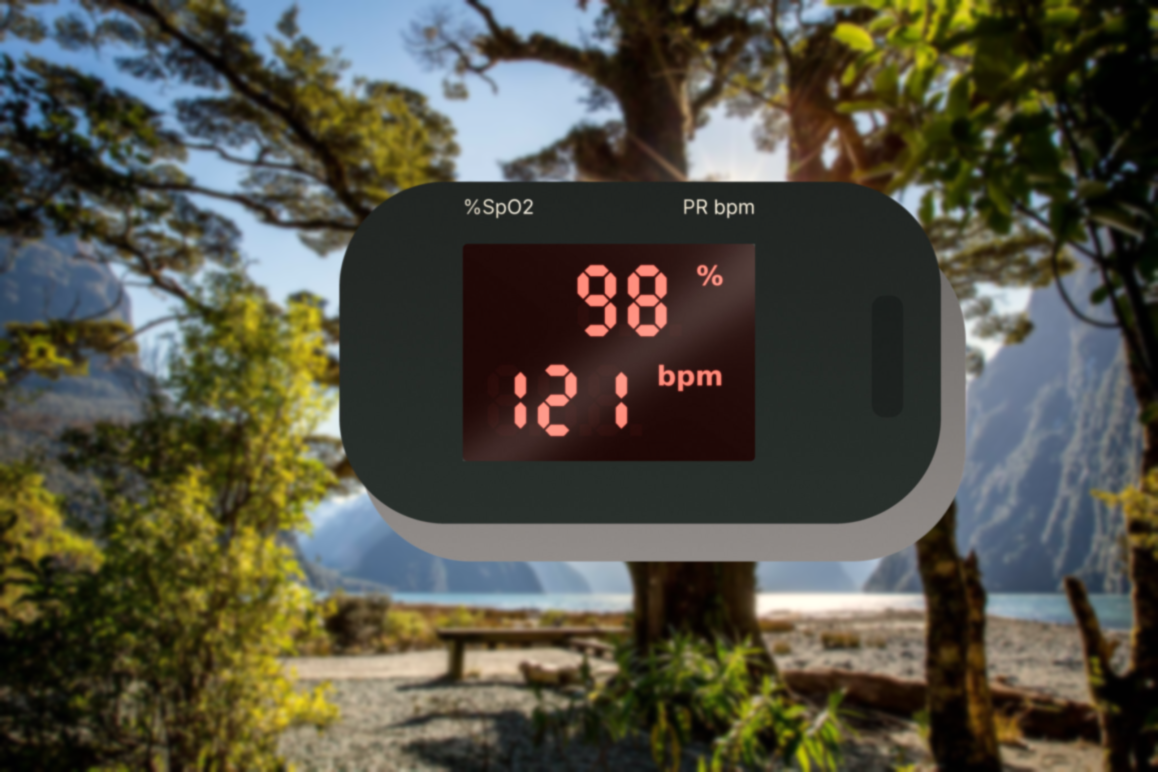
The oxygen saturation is 98 %
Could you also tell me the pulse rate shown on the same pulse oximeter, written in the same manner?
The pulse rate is 121 bpm
